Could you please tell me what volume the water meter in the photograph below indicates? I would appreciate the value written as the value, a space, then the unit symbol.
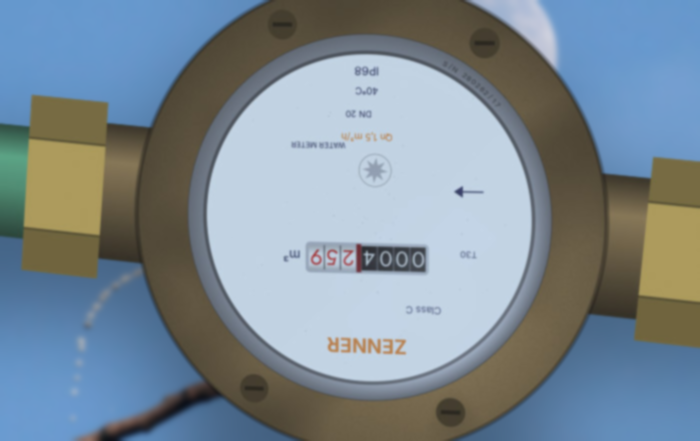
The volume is 4.259 m³
